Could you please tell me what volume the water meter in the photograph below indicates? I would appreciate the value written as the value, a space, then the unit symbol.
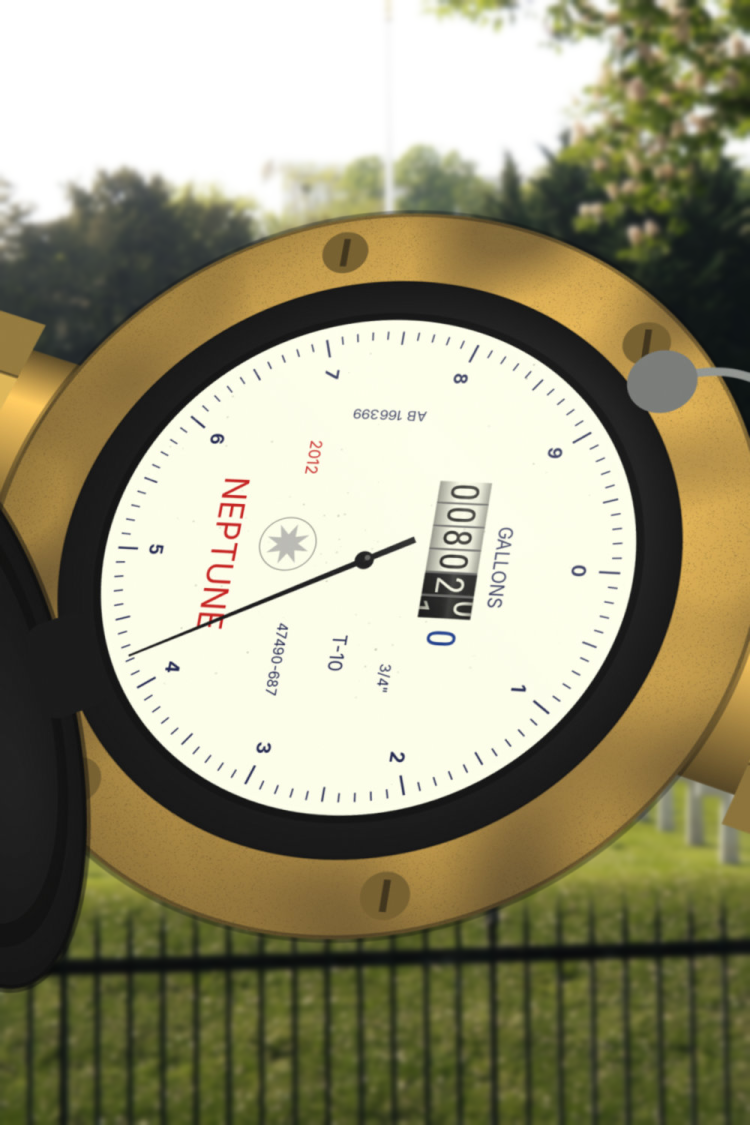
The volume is 80204.2 gal
